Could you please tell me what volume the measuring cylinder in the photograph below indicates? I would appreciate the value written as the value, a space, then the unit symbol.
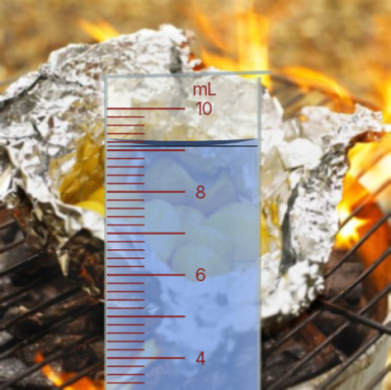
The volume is 9.1 mL
